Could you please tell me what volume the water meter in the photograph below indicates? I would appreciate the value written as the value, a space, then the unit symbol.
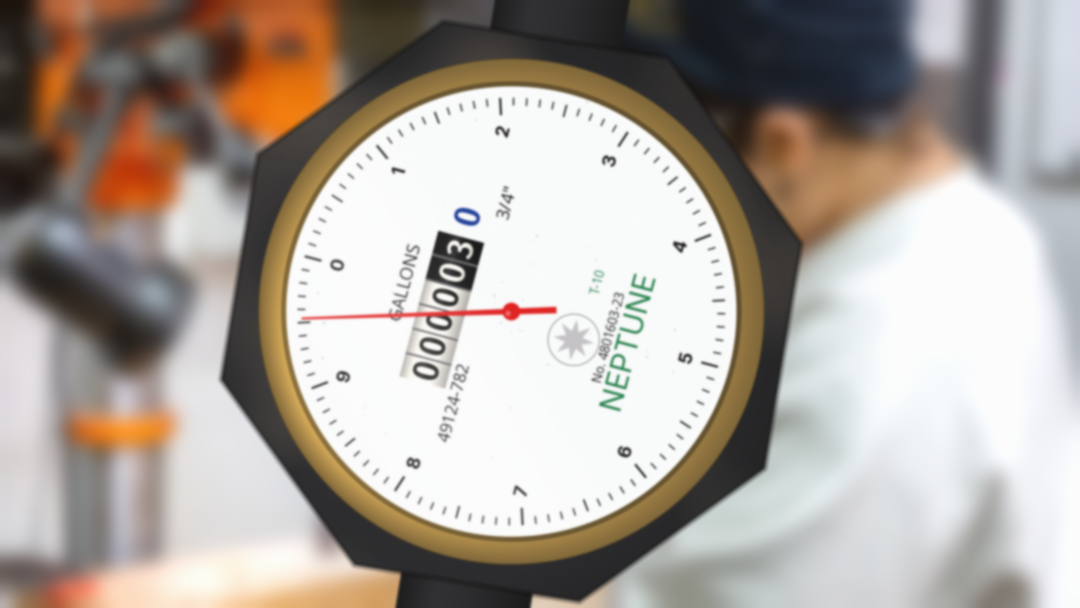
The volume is 29.5 gal
